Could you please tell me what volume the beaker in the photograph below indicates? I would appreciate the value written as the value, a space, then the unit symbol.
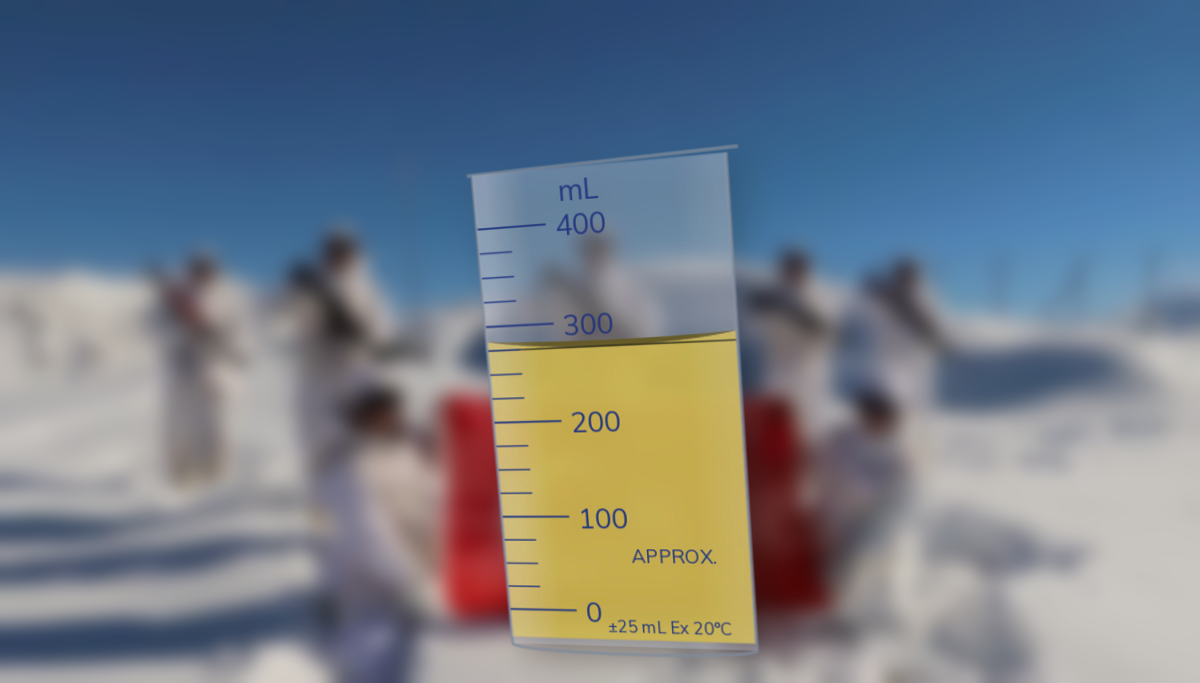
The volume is 275 mL
